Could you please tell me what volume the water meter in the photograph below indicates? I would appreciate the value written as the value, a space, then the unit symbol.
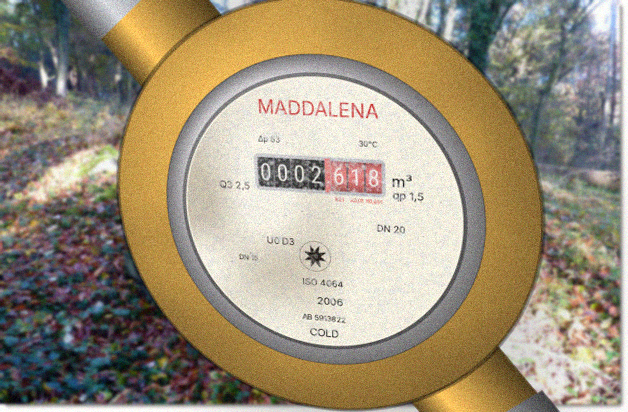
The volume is 2.618 m³
